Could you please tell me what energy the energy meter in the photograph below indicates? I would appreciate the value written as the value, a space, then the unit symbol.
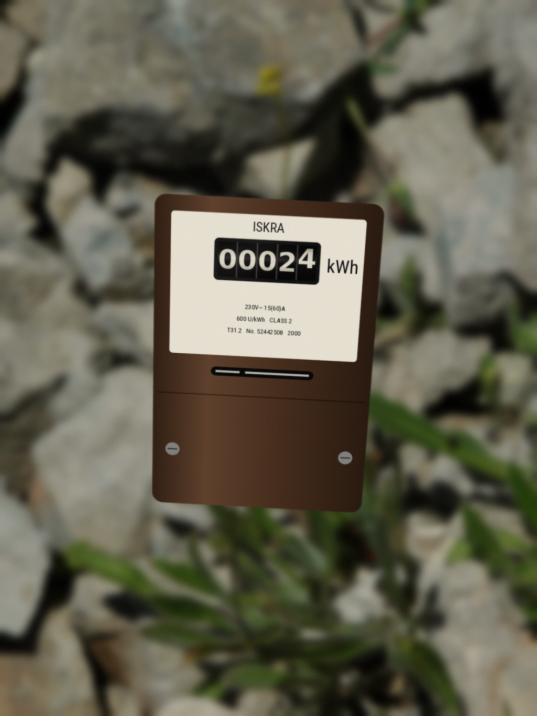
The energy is 24 kWh
